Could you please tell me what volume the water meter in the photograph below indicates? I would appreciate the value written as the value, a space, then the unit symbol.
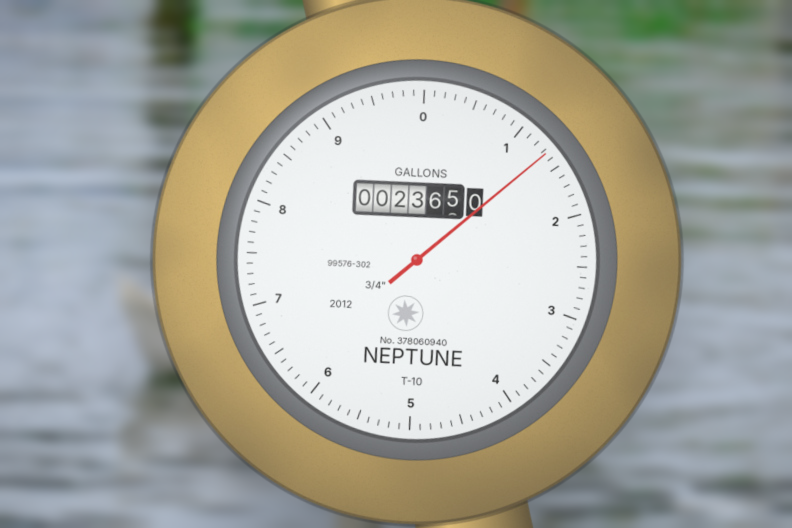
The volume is 23651.3 gal
